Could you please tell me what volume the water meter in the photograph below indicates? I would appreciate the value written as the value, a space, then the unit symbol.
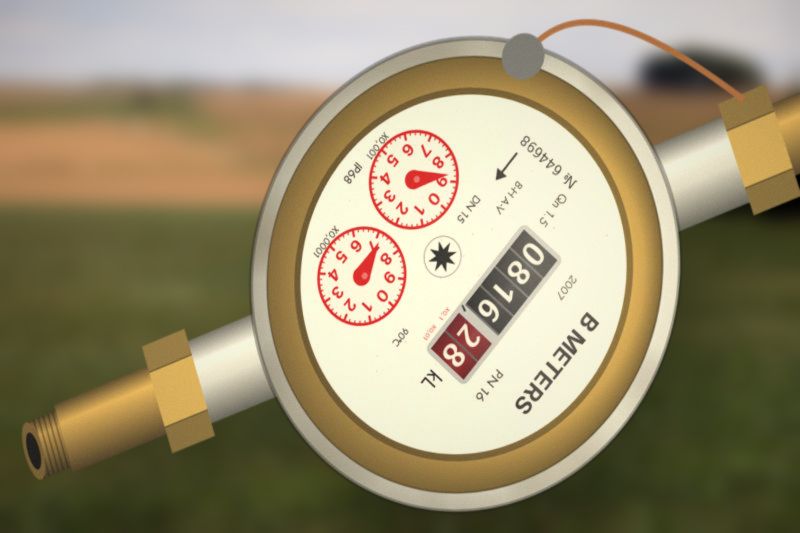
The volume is 816.2887 kL
